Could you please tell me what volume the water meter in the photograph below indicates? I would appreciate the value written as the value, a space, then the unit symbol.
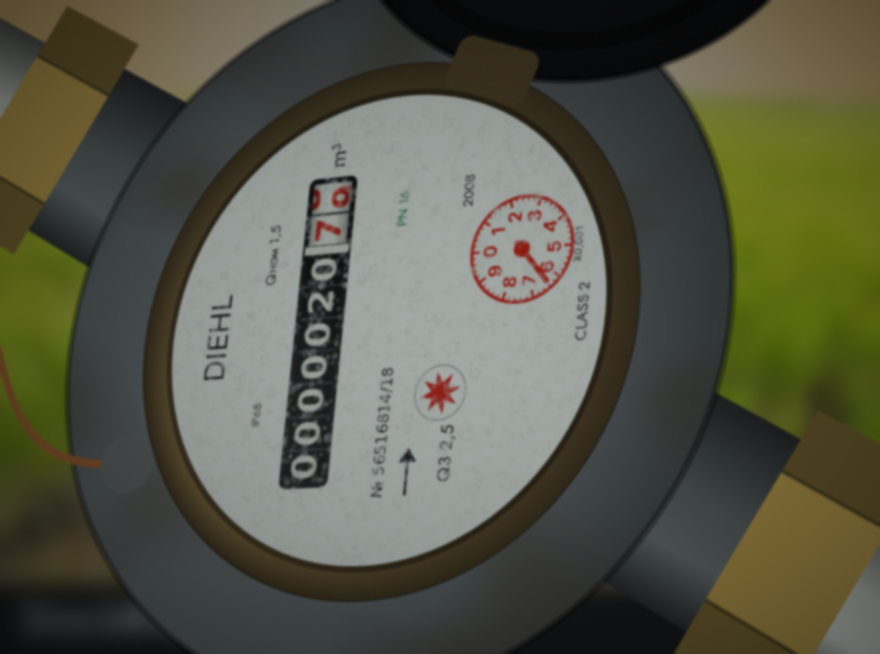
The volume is 20.786 m³
